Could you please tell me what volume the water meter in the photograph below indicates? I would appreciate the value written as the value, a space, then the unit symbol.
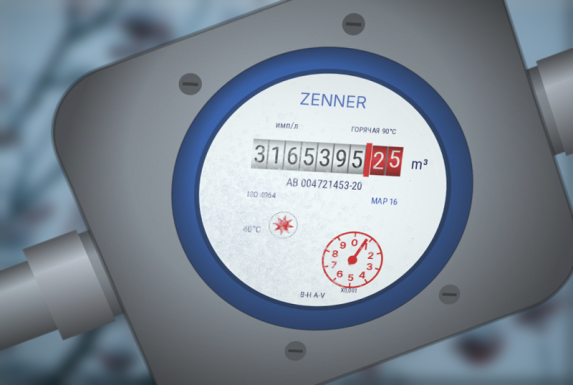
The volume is 3165395.250 m³
